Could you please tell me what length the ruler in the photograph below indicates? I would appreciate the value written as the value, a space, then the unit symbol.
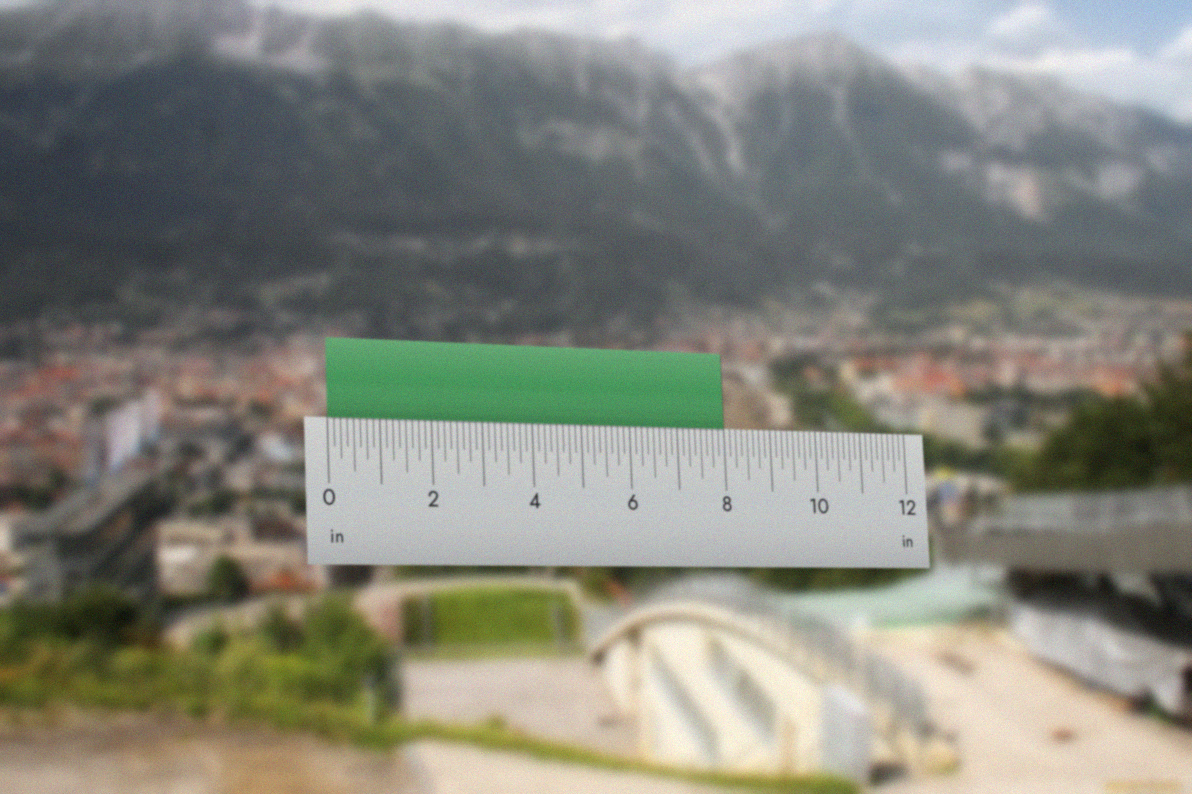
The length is 8 in
